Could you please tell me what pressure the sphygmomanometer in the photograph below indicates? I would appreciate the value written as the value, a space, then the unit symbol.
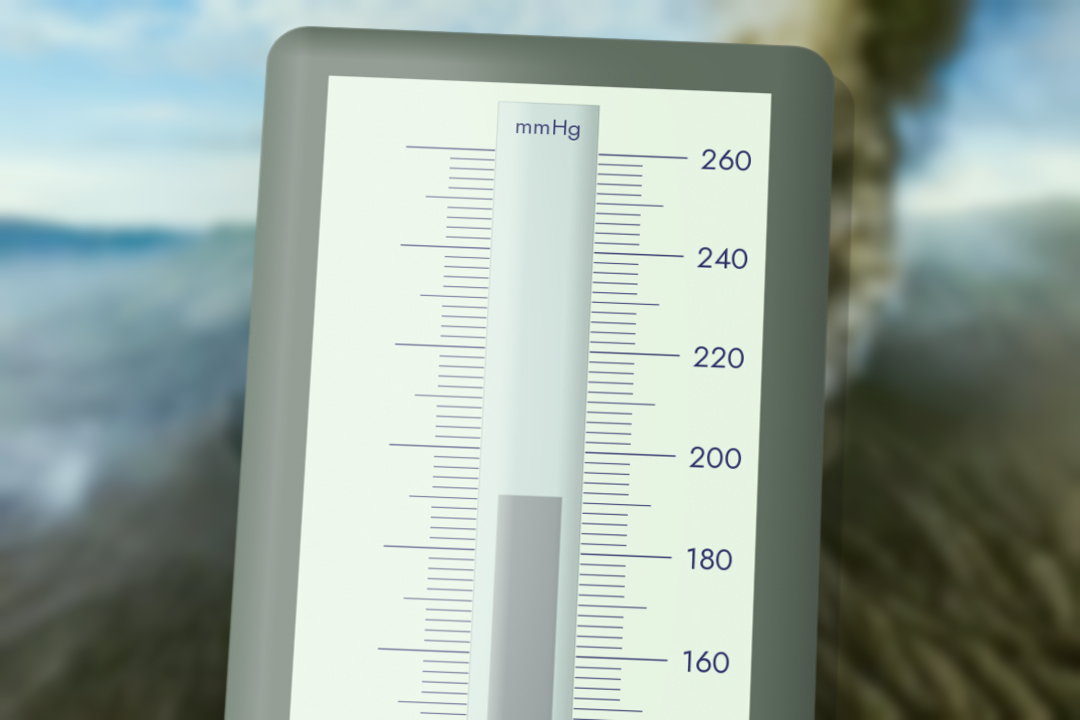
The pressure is 191 mmHg
